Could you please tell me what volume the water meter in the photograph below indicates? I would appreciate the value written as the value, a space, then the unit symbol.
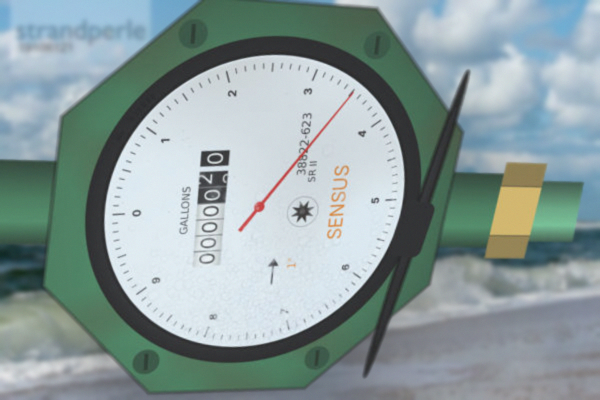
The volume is 23.5 gal
